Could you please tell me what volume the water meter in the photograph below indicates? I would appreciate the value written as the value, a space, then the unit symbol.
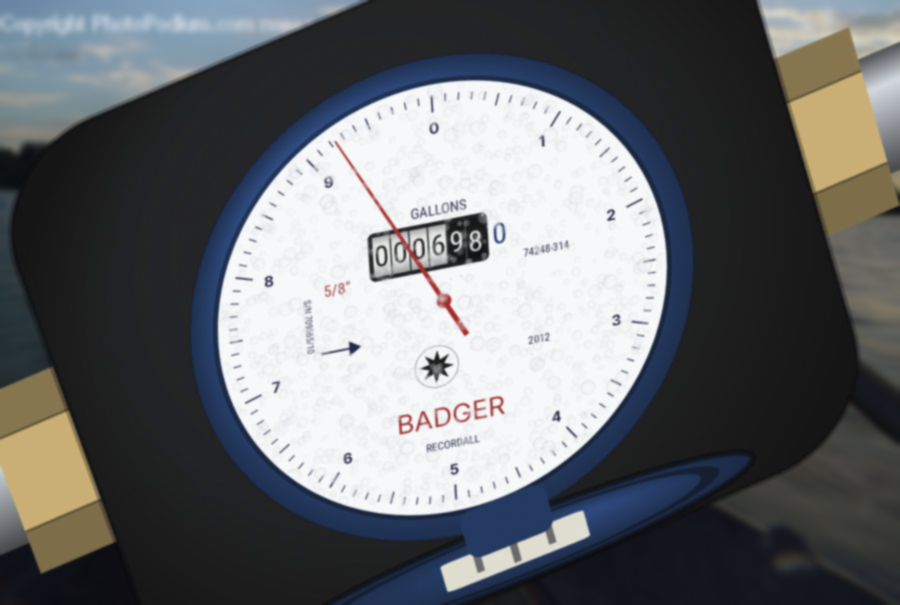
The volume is 6979.2 gal
